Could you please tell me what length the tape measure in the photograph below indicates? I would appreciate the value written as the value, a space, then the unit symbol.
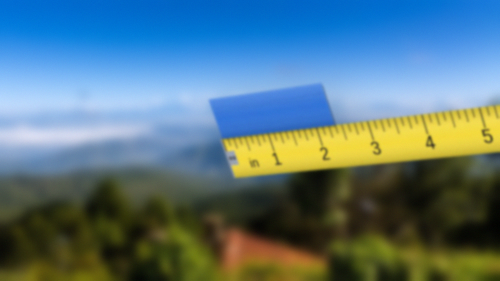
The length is 2.375 in
